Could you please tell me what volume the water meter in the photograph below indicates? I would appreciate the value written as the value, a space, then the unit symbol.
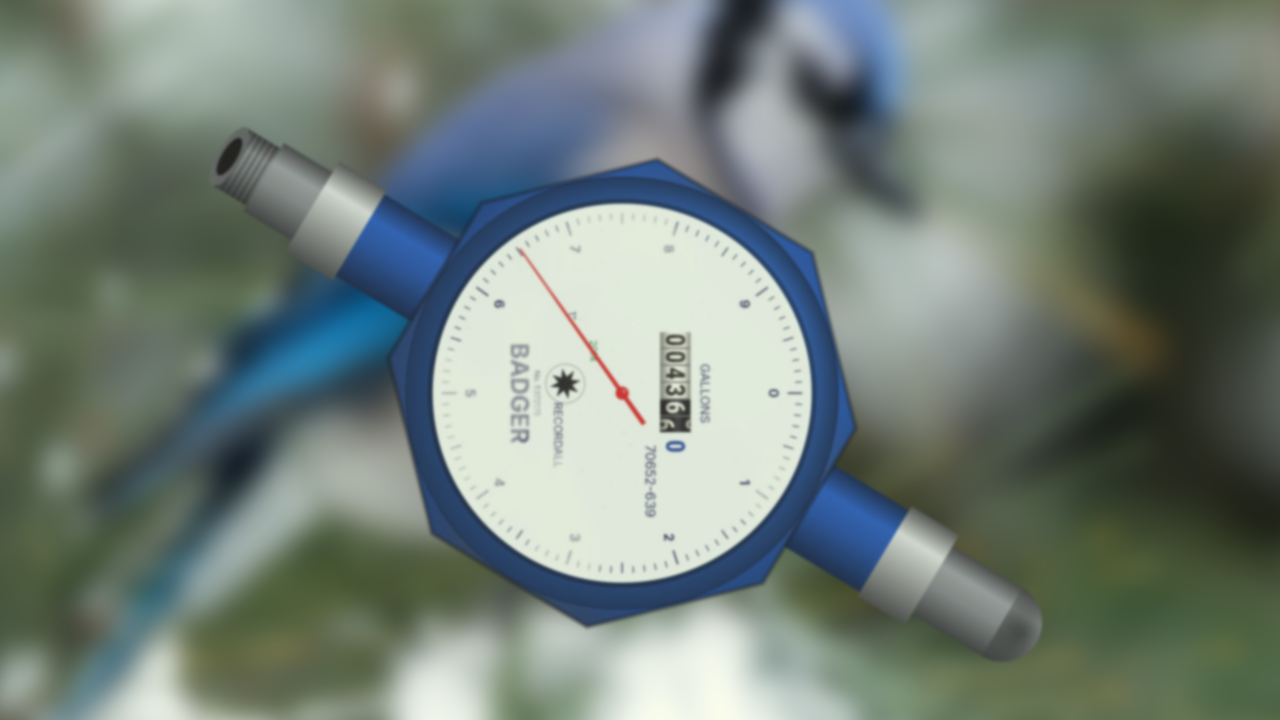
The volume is 43656.5 gal
